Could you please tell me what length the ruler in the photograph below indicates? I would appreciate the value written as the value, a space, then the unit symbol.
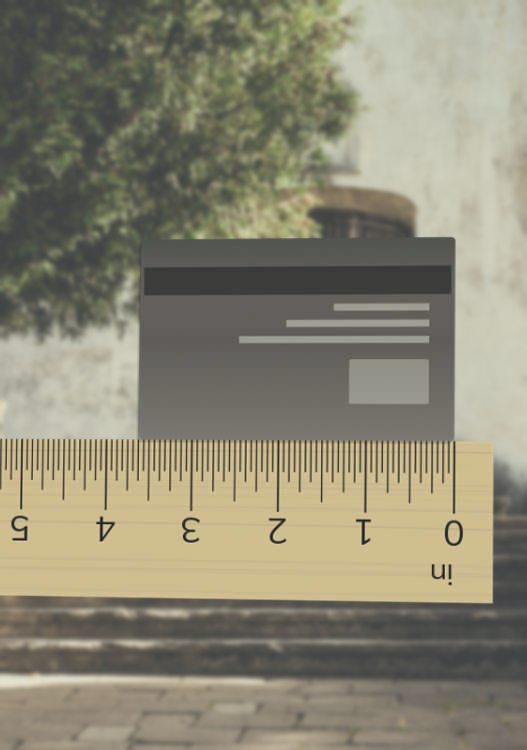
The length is 3.625 in
